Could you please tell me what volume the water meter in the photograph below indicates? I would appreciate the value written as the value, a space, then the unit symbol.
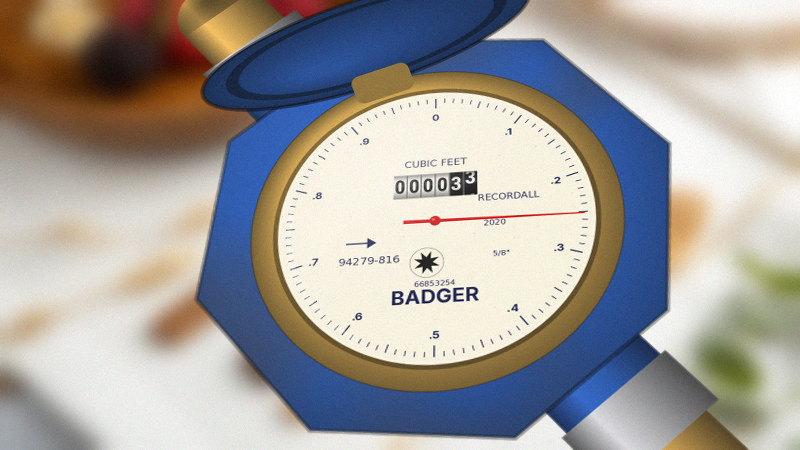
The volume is 33.25 ft³
